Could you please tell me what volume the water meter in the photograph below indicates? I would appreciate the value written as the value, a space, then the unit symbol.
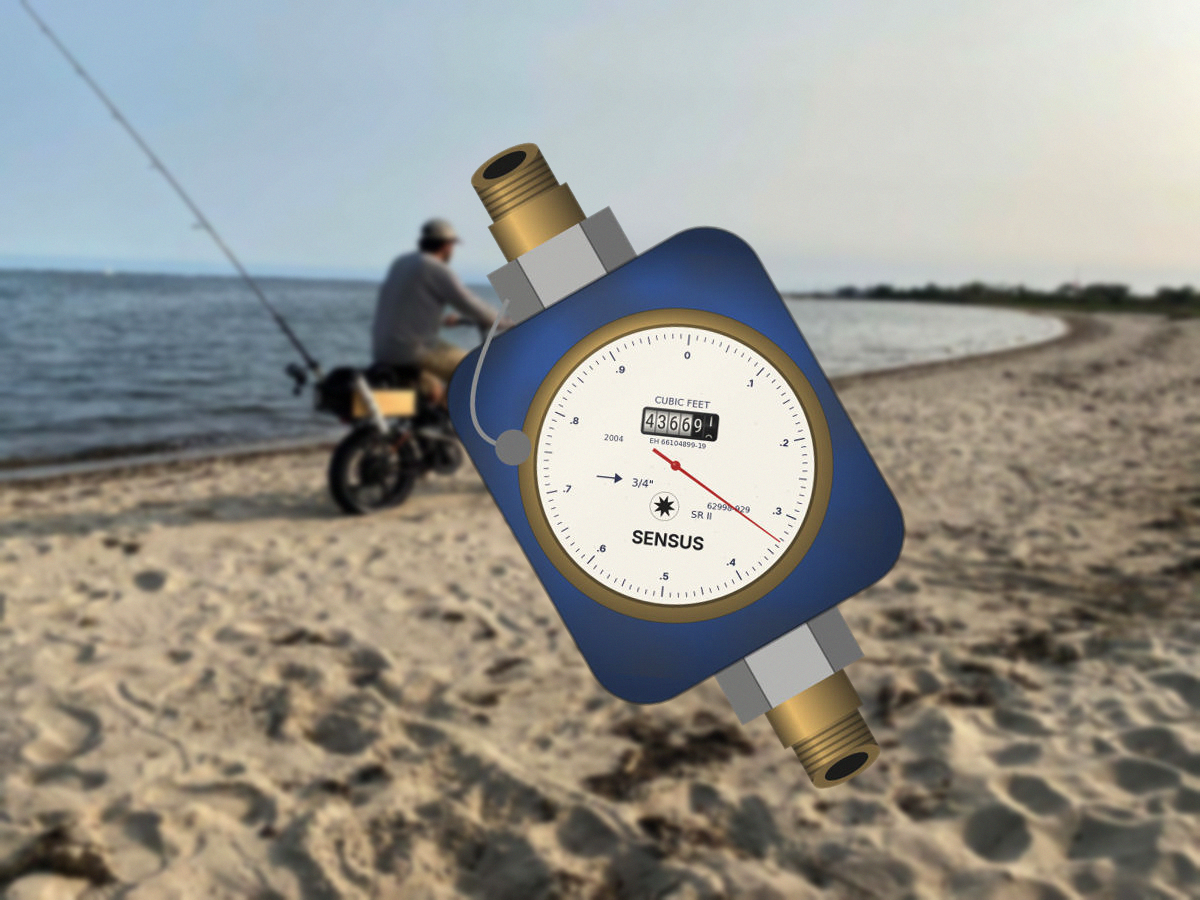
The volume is 436691.33 ft³
